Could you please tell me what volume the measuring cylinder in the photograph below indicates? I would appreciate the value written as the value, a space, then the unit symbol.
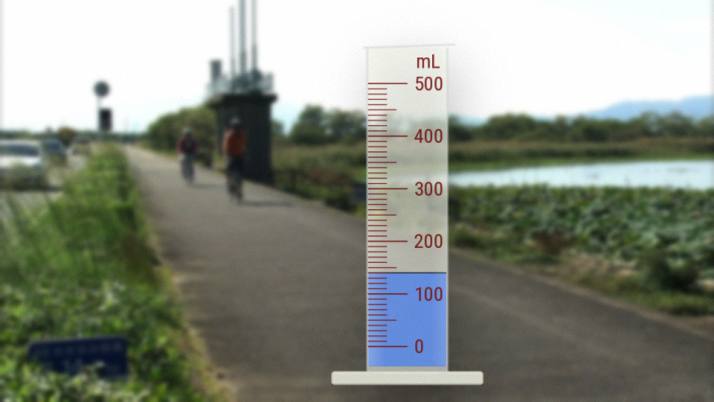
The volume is 140 mL
